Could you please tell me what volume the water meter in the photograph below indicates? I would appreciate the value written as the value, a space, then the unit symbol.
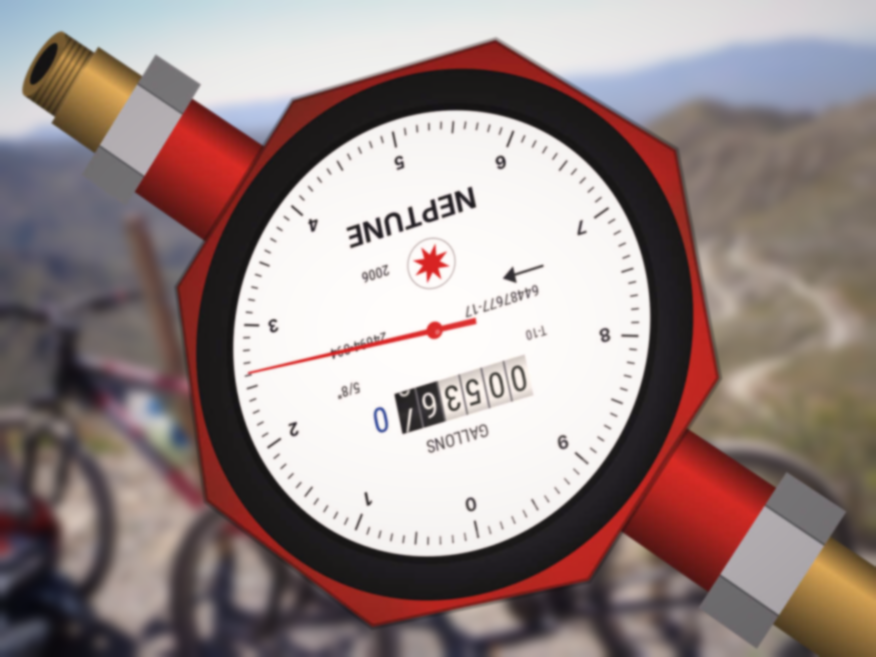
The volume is 53672.6 gal
